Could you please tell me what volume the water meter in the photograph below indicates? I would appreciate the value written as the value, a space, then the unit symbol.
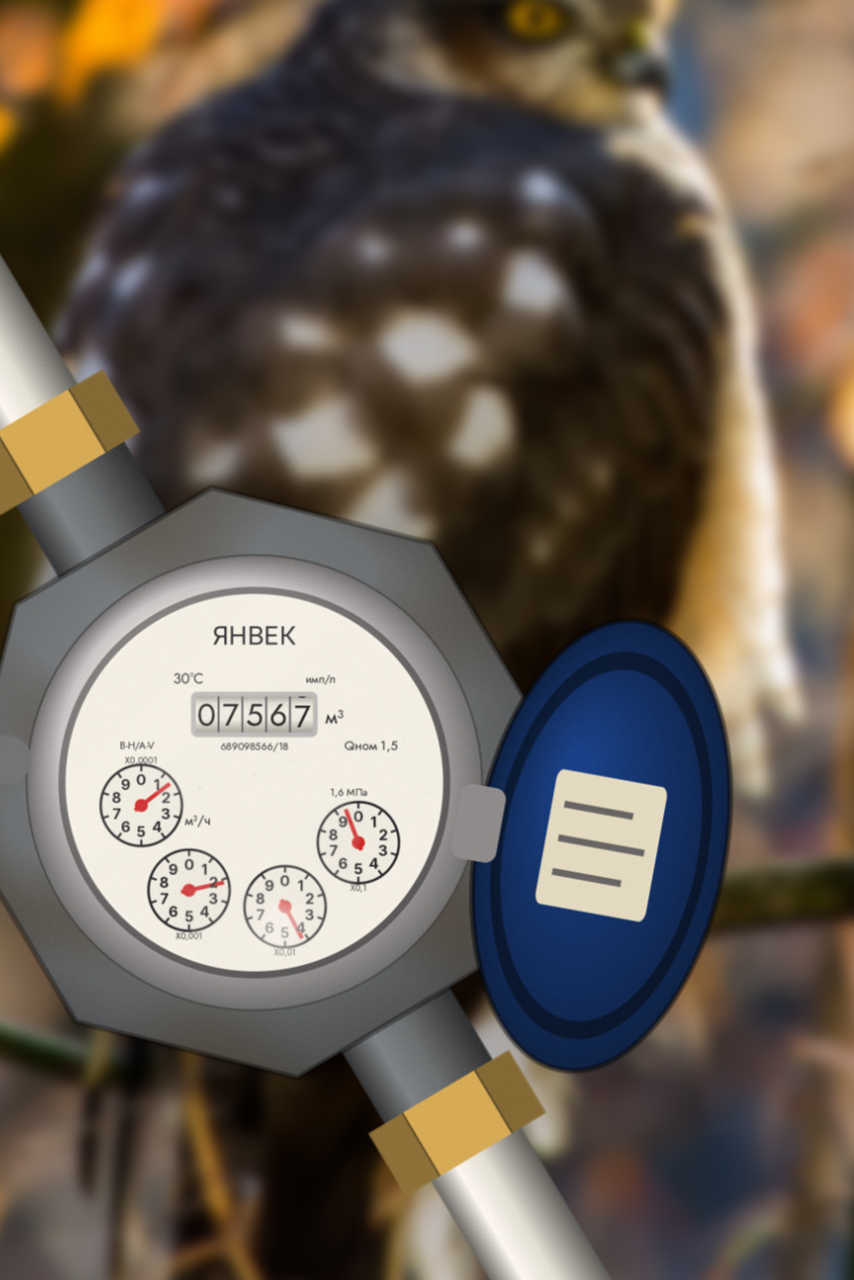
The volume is 7566.9421 m³
